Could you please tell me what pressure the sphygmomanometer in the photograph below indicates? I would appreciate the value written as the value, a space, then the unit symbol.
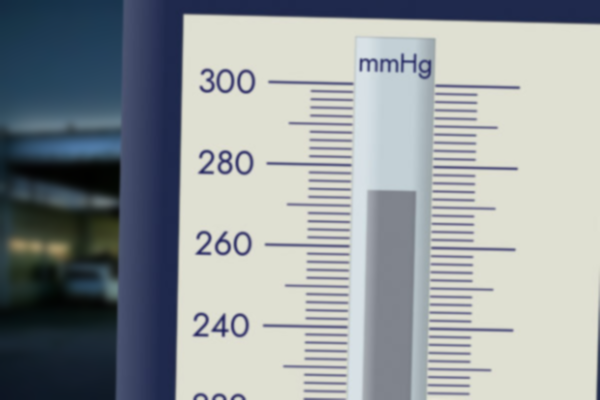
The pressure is 274 mmHg
